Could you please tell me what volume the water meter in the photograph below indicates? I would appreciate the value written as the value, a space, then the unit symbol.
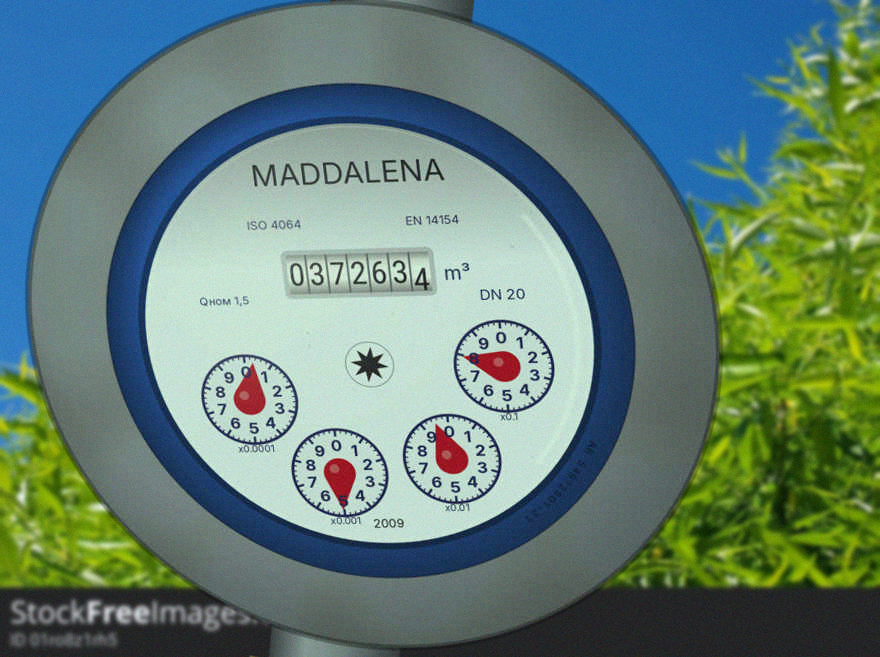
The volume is 372633.7950 m³
